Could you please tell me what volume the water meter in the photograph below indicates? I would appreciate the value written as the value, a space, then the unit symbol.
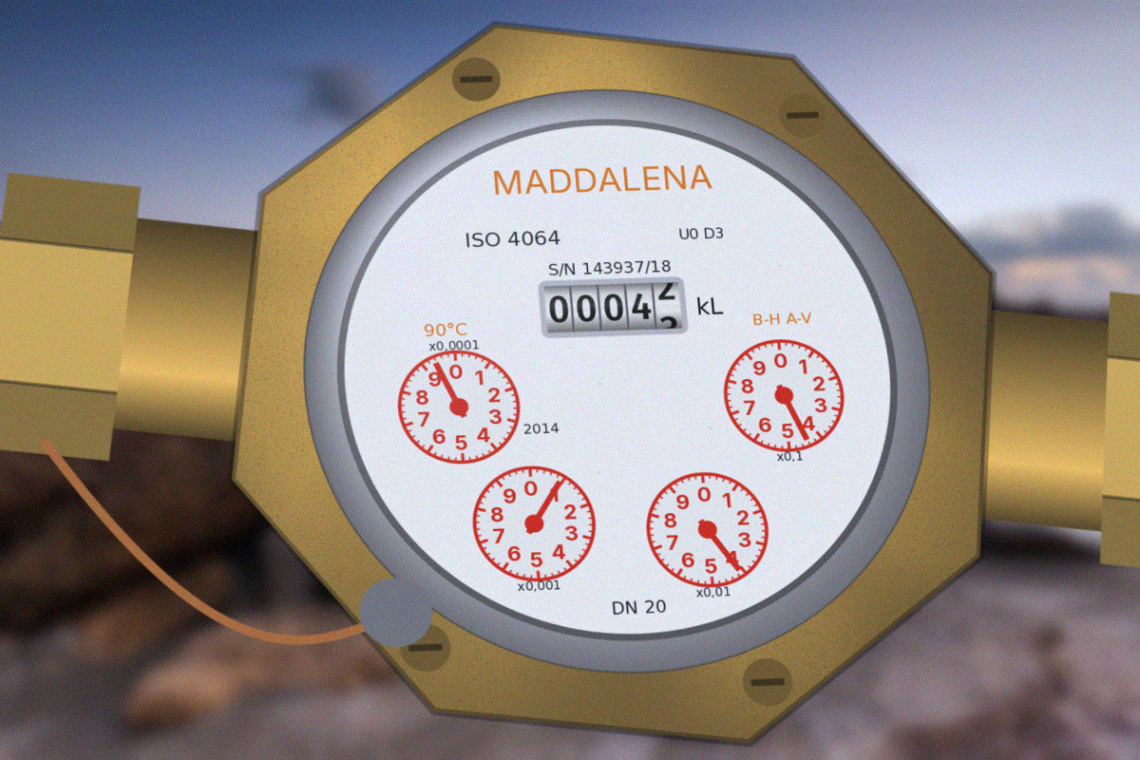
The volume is 42.4409 kL
